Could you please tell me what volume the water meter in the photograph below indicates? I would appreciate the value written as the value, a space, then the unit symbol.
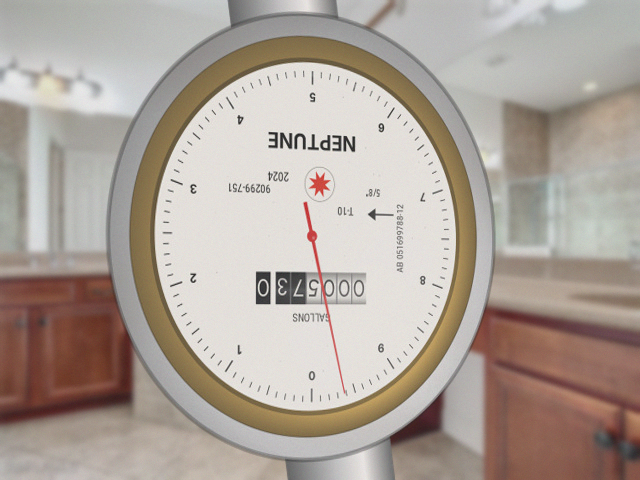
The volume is 5729.6 gal
